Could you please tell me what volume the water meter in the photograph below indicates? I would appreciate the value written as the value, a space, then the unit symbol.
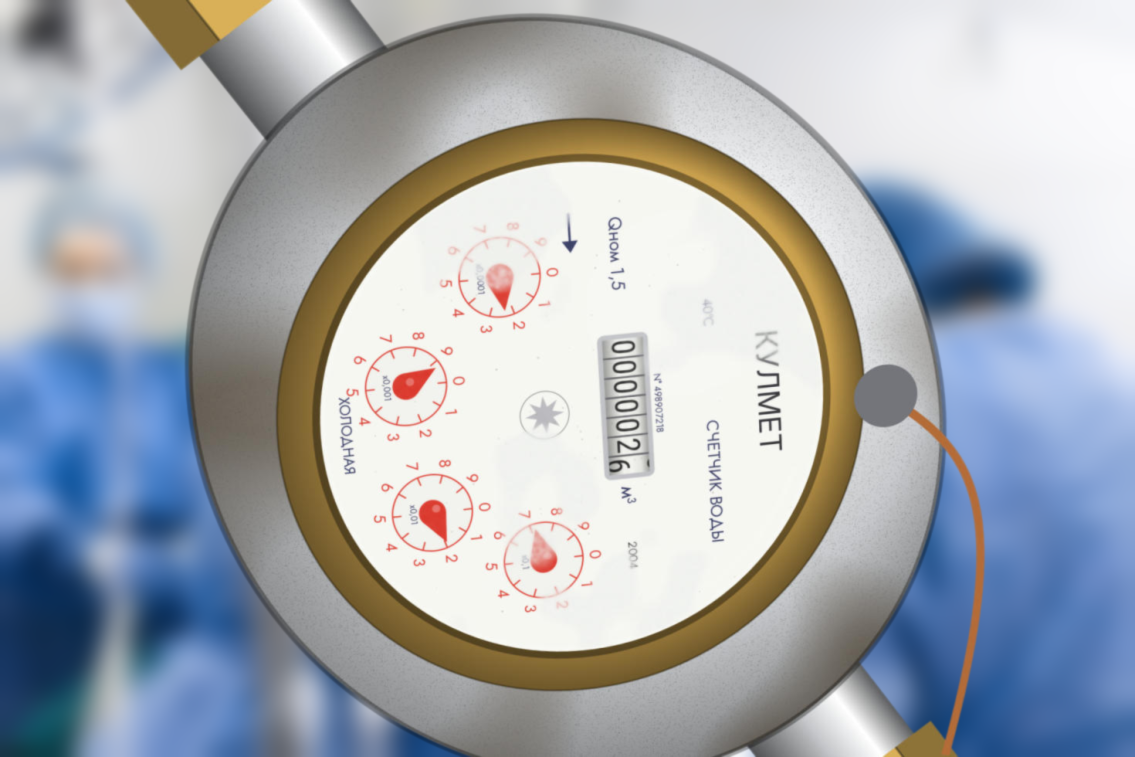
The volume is 25.7192 m³
